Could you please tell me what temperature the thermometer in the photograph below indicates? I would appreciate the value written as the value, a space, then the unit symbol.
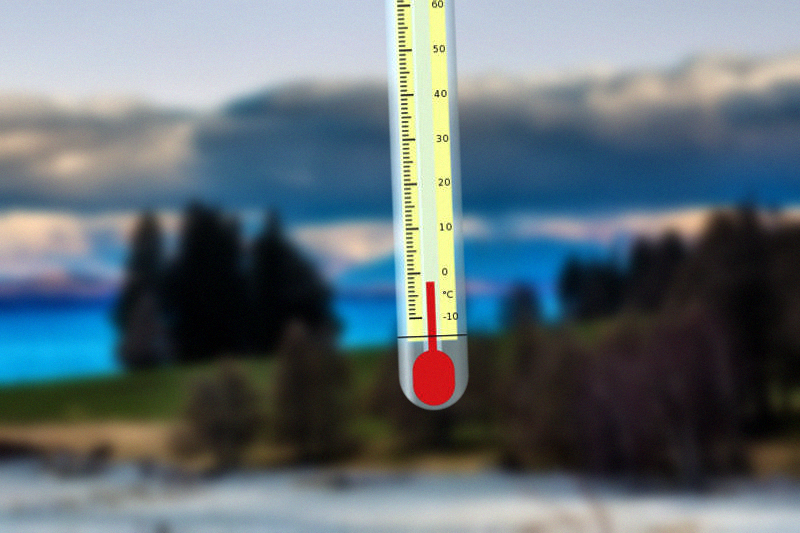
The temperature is -2 °C
